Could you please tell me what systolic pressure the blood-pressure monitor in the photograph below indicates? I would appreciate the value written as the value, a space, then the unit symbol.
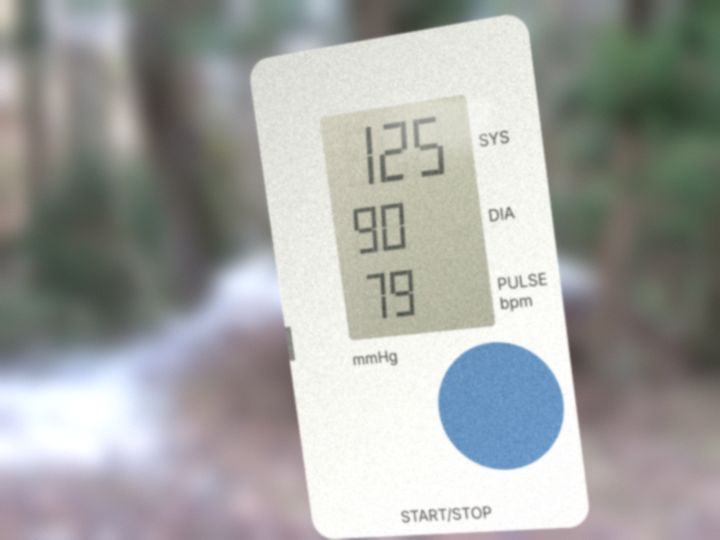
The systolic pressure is 125 mmHg
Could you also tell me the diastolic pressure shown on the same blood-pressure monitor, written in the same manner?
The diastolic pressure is 90 mmHg
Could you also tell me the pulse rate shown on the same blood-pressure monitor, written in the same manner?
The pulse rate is 79 bpm
